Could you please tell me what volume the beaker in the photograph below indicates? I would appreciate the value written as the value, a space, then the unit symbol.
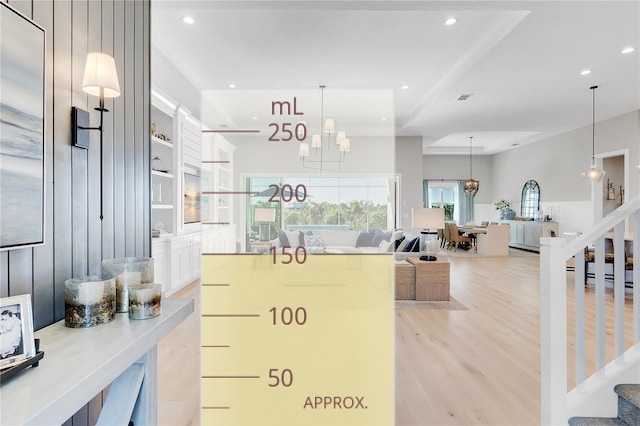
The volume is 150 mL
